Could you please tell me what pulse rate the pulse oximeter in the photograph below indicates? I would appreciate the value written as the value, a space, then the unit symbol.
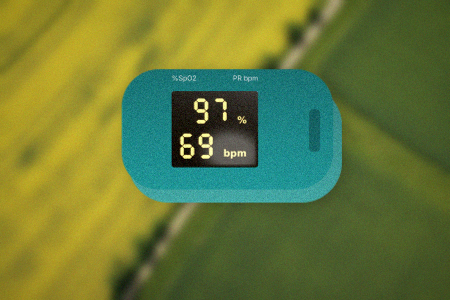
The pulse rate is 69 bpm
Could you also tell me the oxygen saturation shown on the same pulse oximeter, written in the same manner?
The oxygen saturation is 97 %
